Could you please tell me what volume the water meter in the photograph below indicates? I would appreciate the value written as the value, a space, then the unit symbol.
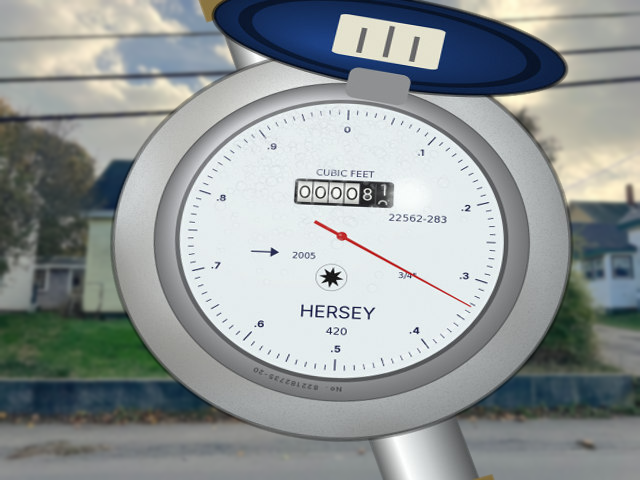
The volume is 81.33 ft³
